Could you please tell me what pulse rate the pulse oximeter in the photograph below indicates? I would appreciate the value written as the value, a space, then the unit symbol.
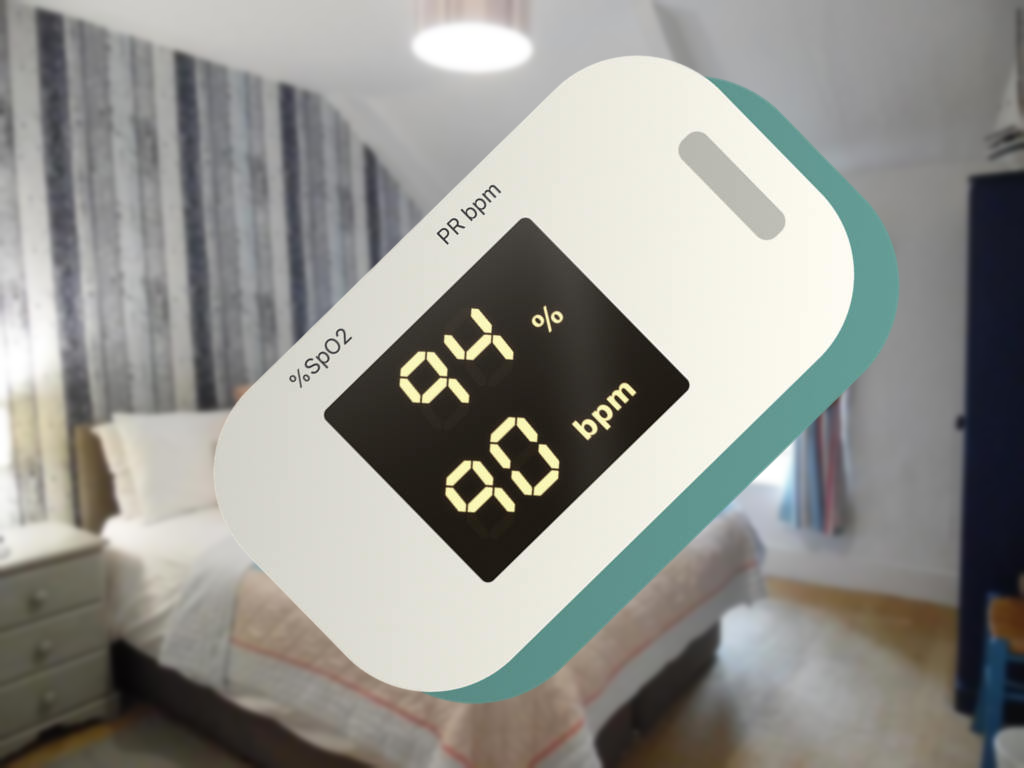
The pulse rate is 90 bpm
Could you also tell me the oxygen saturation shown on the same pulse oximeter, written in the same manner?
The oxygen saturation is 94 %
